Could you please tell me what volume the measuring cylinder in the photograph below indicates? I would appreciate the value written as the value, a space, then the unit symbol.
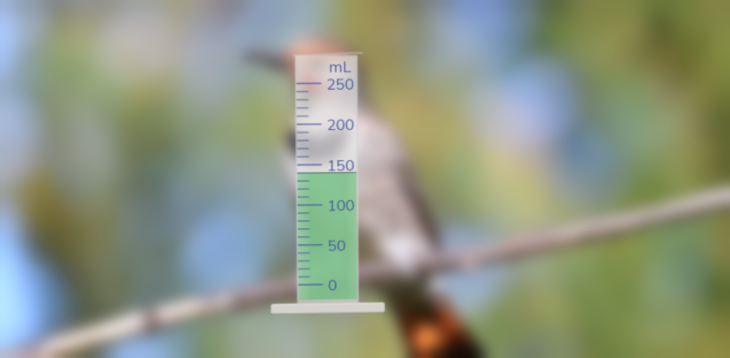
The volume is 140 mL
